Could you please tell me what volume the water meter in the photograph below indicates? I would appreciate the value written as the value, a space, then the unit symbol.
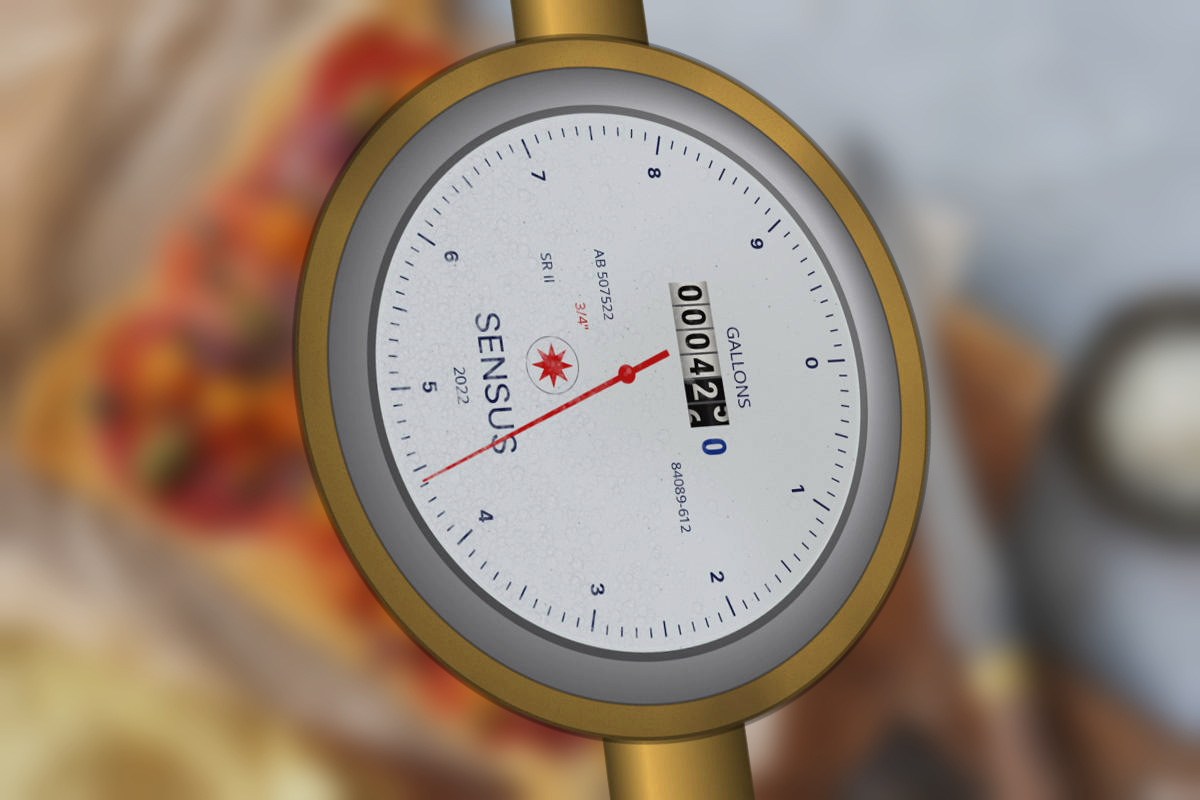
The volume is 4254.4 gal
